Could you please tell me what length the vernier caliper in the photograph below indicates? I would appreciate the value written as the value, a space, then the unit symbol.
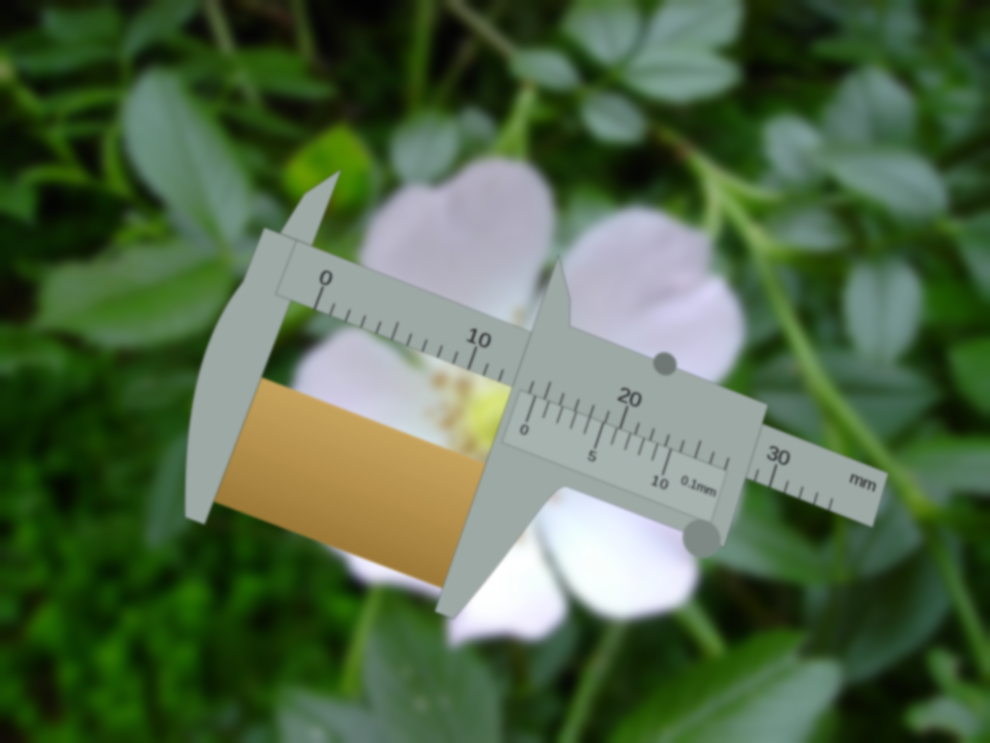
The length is 14.4 mm
